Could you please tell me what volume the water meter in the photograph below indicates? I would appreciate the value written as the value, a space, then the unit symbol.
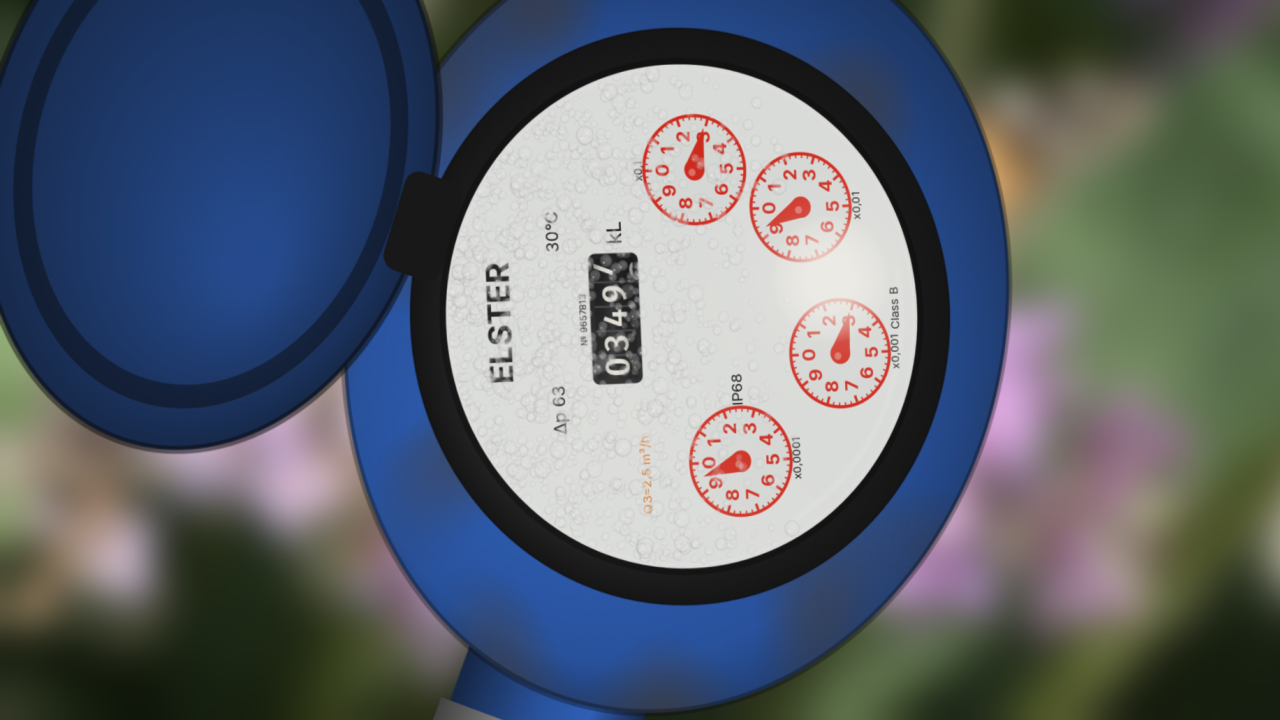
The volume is 3497.2929 kL
